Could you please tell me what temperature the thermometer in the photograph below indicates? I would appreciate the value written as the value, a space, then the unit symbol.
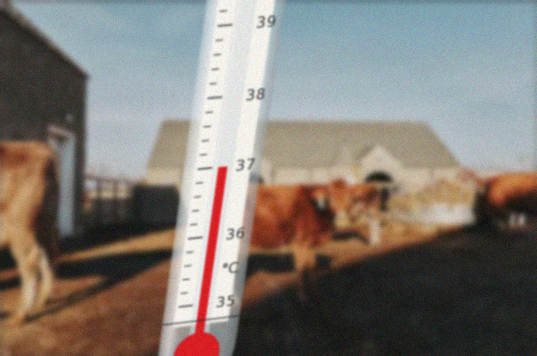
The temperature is 37 °C
